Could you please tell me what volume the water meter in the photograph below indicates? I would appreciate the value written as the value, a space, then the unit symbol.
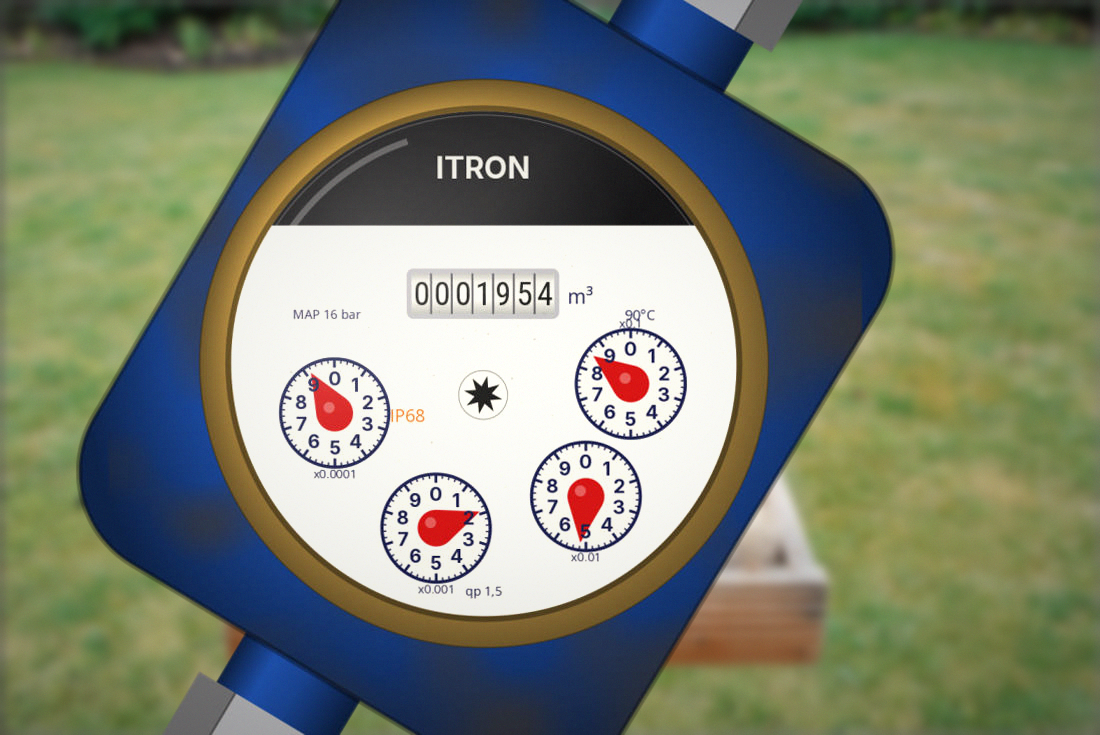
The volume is 1954.8519 m³
